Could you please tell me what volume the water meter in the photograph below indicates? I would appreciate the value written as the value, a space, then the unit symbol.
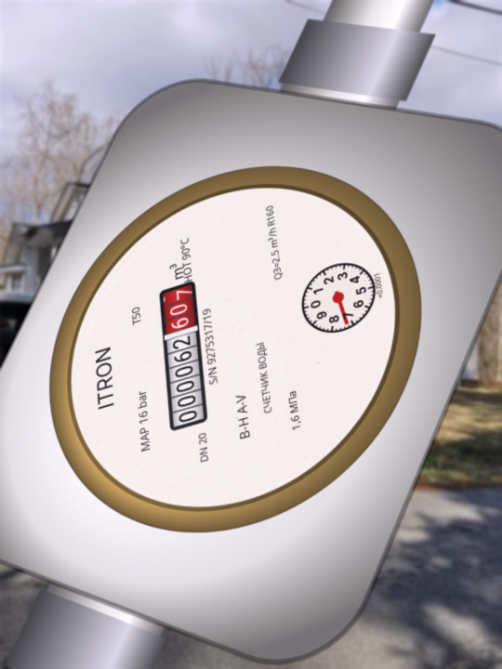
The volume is 62.6067 m³
